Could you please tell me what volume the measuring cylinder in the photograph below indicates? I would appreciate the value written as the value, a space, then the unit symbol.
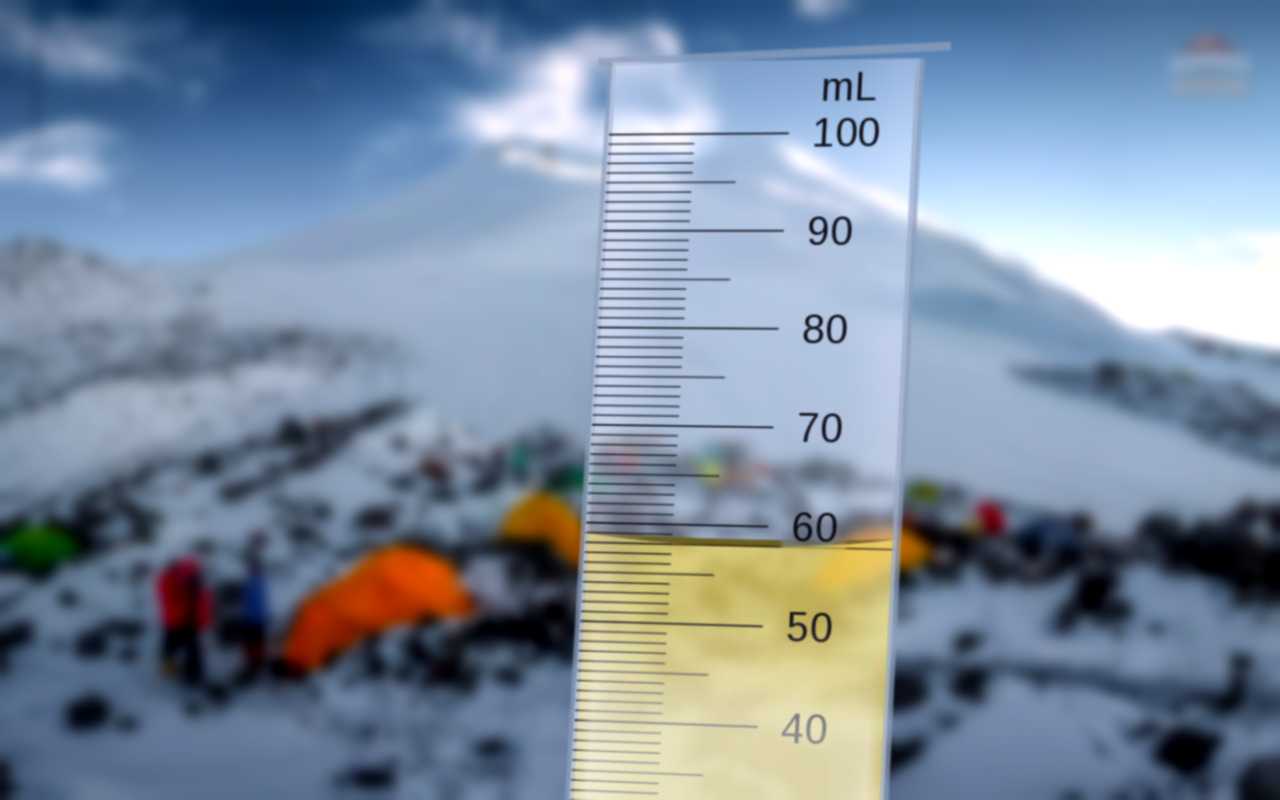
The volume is 58 mL
